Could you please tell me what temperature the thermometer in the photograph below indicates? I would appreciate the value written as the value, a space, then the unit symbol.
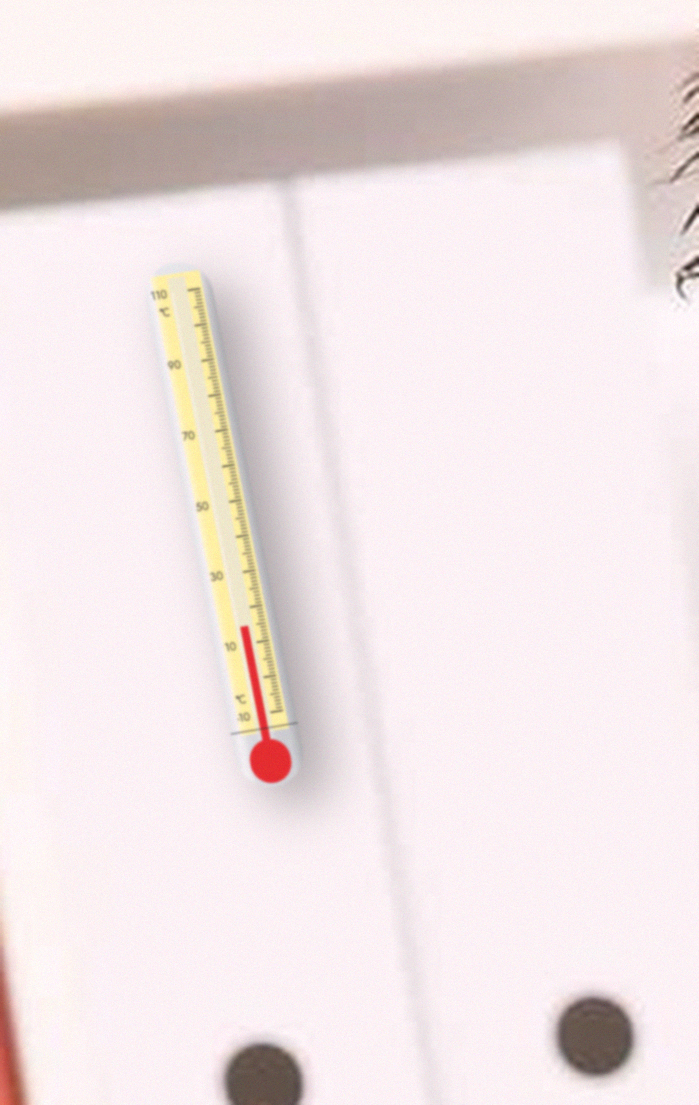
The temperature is 15 °C
